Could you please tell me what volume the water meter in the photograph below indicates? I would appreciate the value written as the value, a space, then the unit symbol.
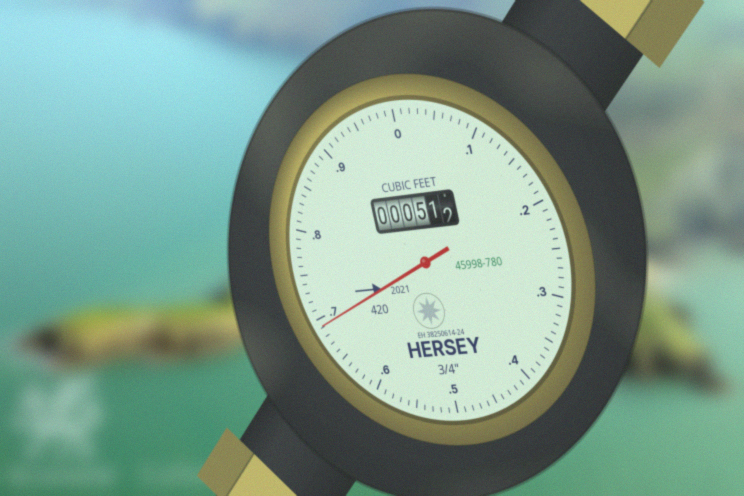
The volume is 511.69 ft³
